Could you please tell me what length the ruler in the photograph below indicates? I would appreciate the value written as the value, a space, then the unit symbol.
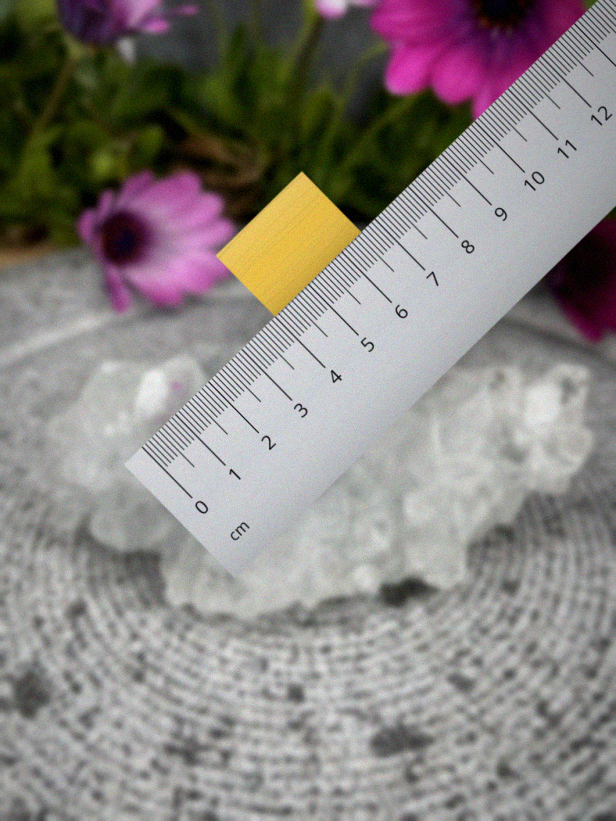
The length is 2.6 cm
